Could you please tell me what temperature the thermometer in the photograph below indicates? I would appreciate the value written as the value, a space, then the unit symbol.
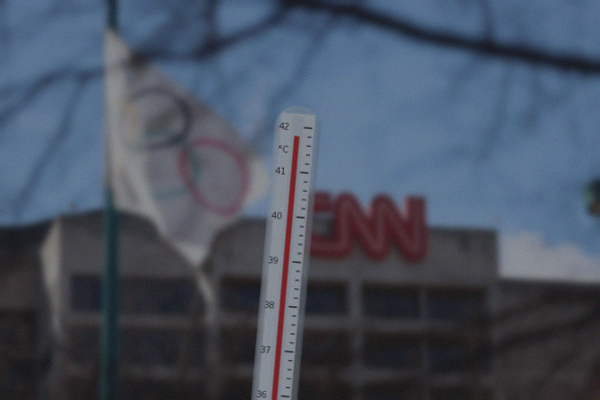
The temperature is 41.8 °C
